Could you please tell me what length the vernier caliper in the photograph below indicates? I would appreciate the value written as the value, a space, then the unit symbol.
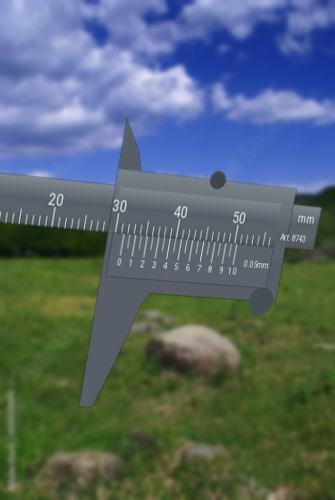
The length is 31.4 mm
